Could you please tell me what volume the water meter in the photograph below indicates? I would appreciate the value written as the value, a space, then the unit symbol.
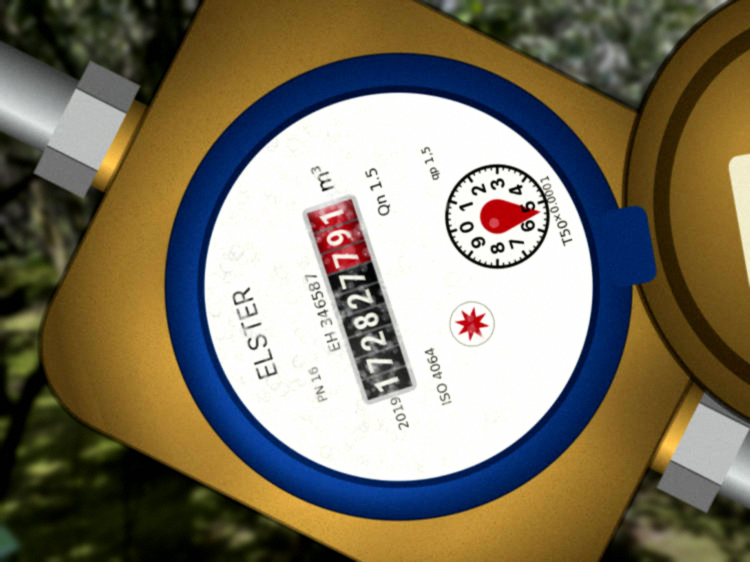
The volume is 172827.7915 m³
